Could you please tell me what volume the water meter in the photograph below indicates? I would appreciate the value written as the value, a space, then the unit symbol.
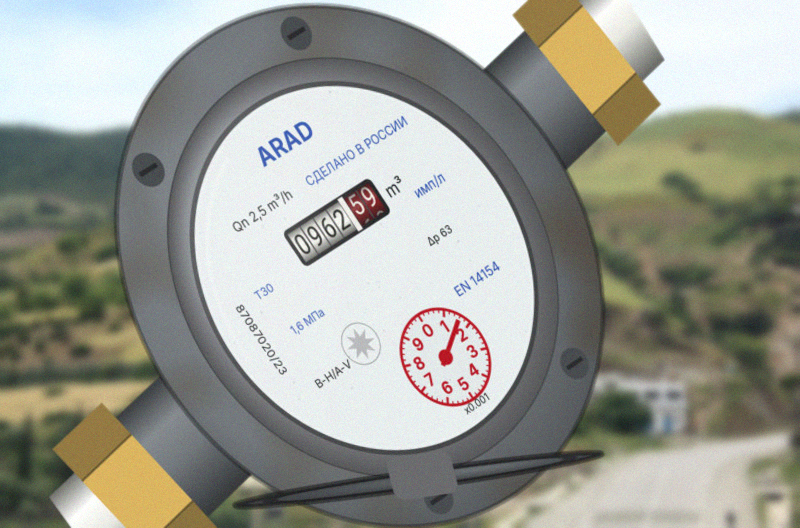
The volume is 962.591 m³
